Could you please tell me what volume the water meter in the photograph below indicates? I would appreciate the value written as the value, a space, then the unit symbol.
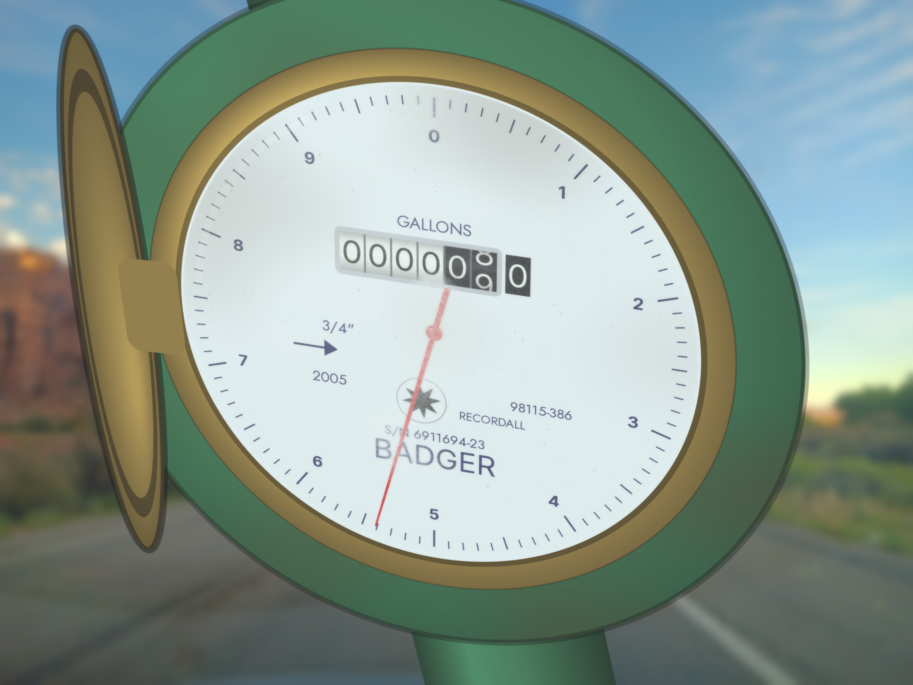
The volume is 85.4 gal
